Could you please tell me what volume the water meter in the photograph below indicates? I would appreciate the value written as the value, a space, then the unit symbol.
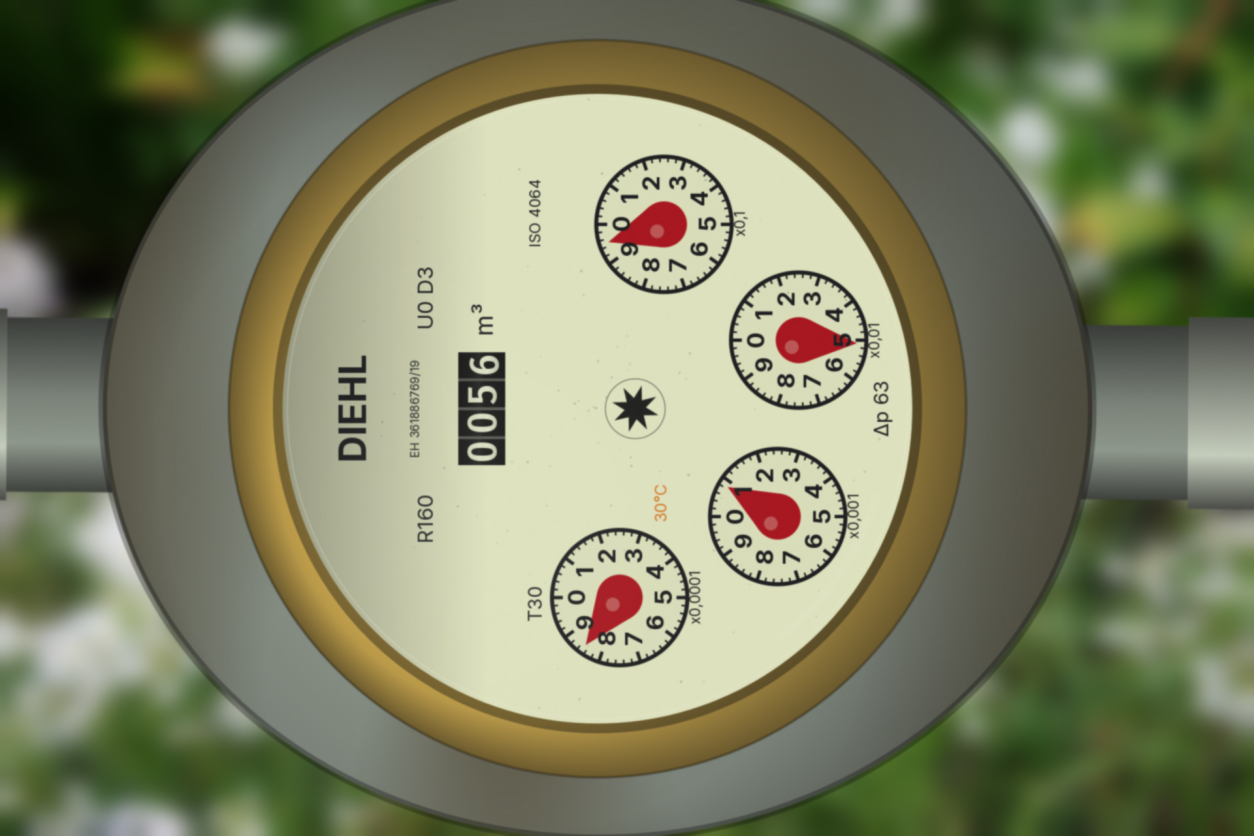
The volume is 55.9508 m³
